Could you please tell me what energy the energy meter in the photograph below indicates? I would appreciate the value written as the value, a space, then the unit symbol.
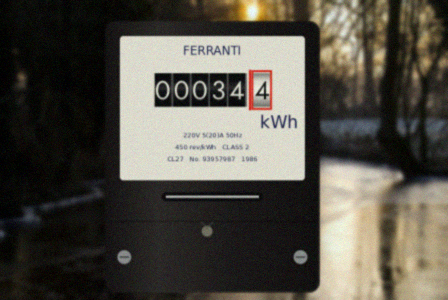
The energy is 34.4 kWh
